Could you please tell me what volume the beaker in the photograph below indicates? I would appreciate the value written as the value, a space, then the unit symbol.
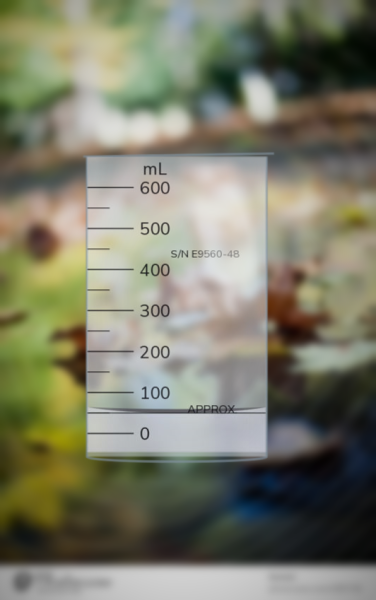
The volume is 50 mL
